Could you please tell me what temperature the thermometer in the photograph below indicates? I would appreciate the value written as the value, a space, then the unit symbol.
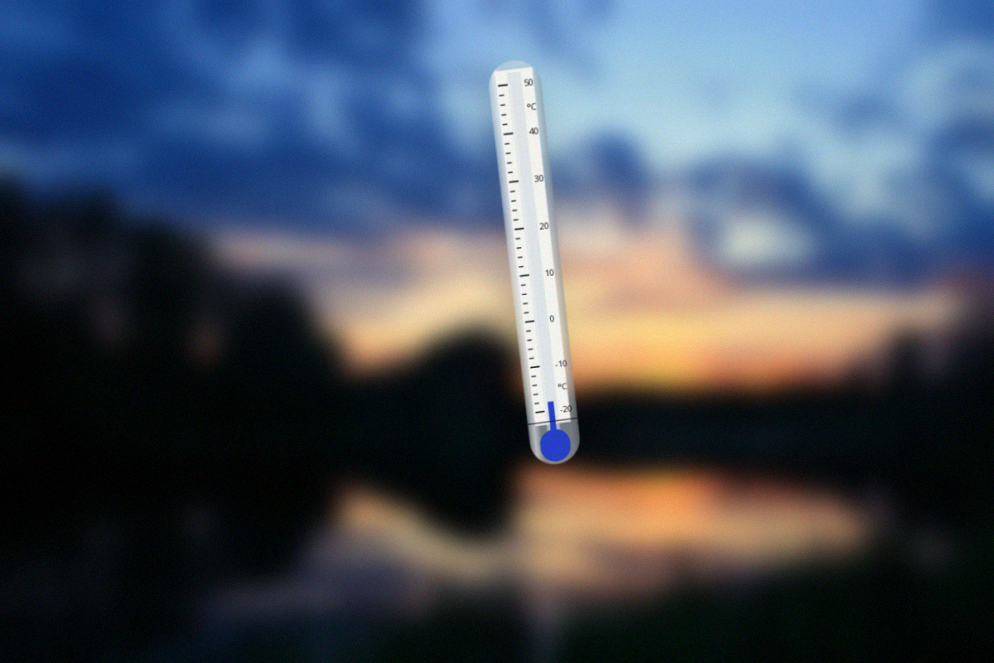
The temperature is -18 °C
